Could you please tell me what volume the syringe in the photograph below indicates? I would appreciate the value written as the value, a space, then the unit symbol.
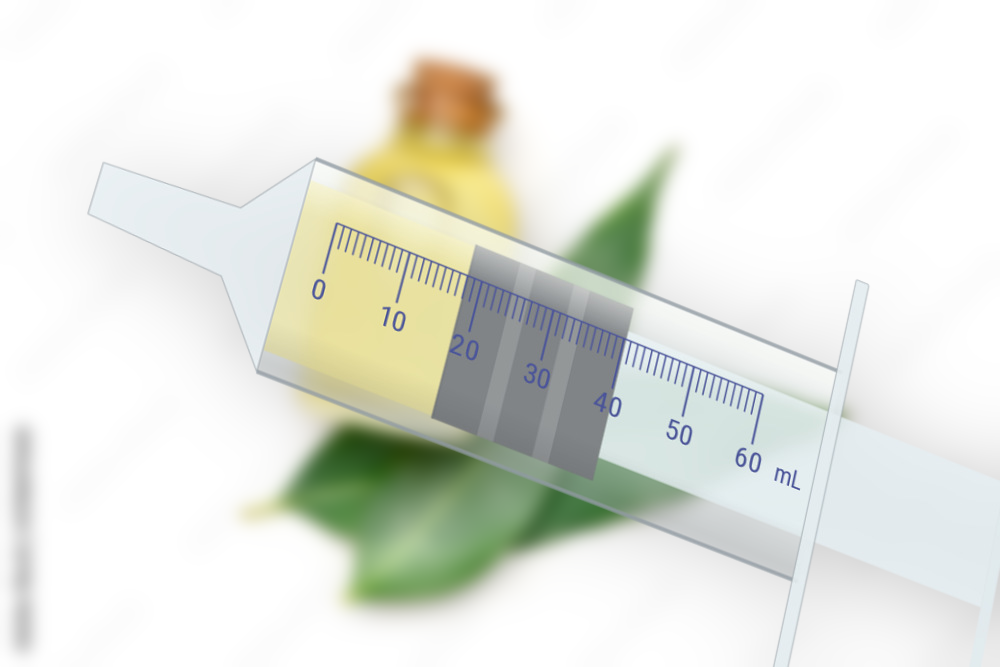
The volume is 18 mL
